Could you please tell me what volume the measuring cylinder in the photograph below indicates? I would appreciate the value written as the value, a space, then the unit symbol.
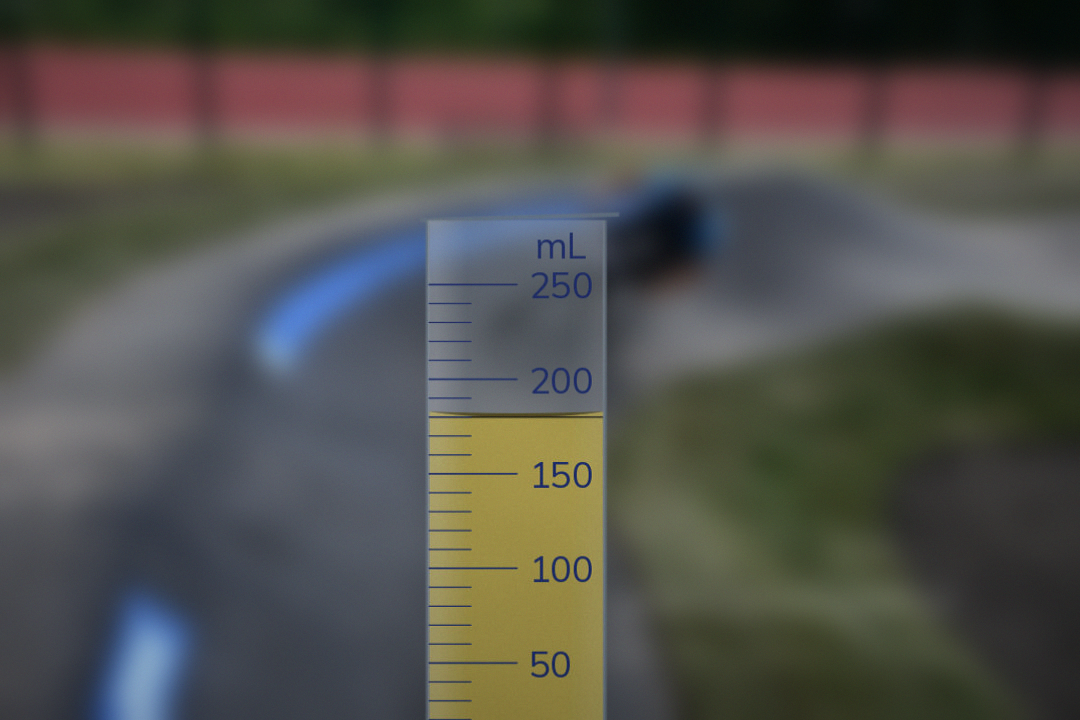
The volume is 180 mL
